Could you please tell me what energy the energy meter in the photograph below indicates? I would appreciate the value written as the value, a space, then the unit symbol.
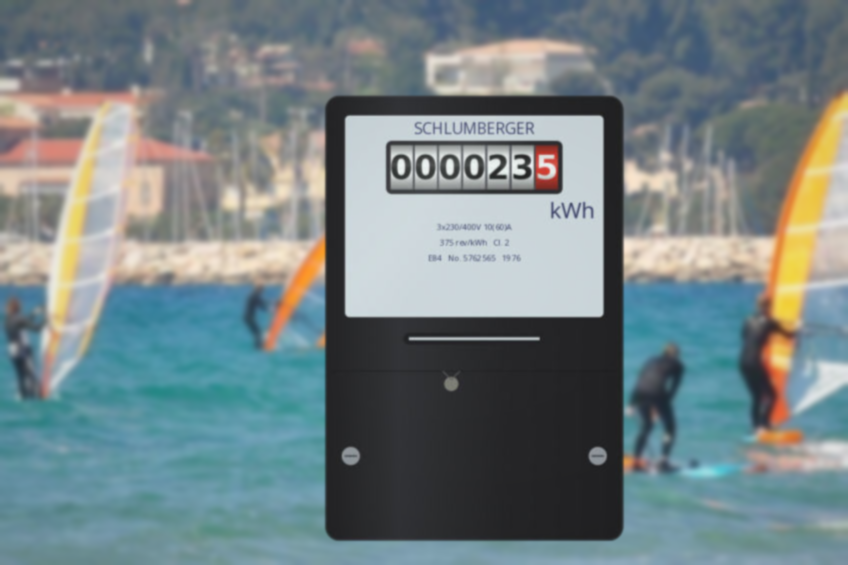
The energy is 23.5 kWh
